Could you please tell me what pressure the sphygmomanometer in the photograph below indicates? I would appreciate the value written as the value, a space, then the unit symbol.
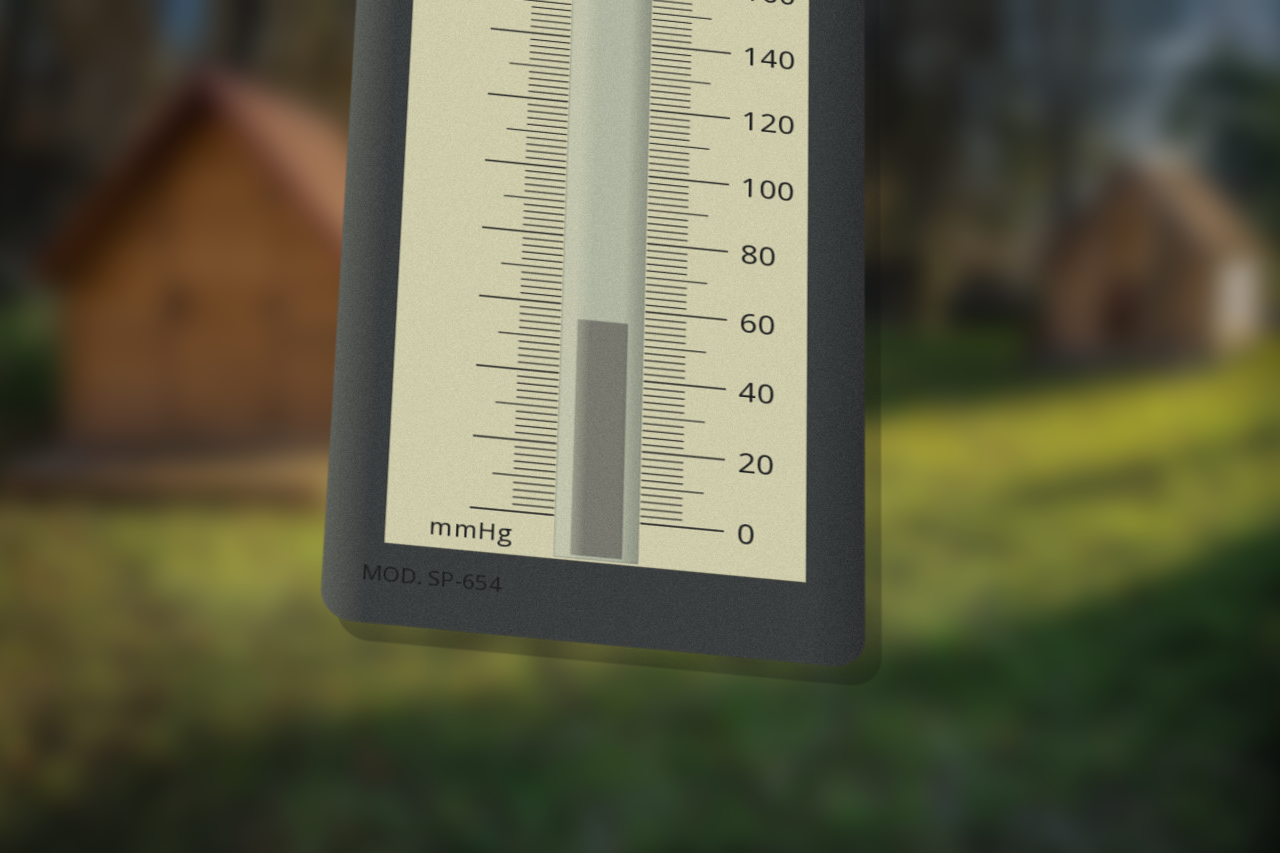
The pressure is 56 mmHg
